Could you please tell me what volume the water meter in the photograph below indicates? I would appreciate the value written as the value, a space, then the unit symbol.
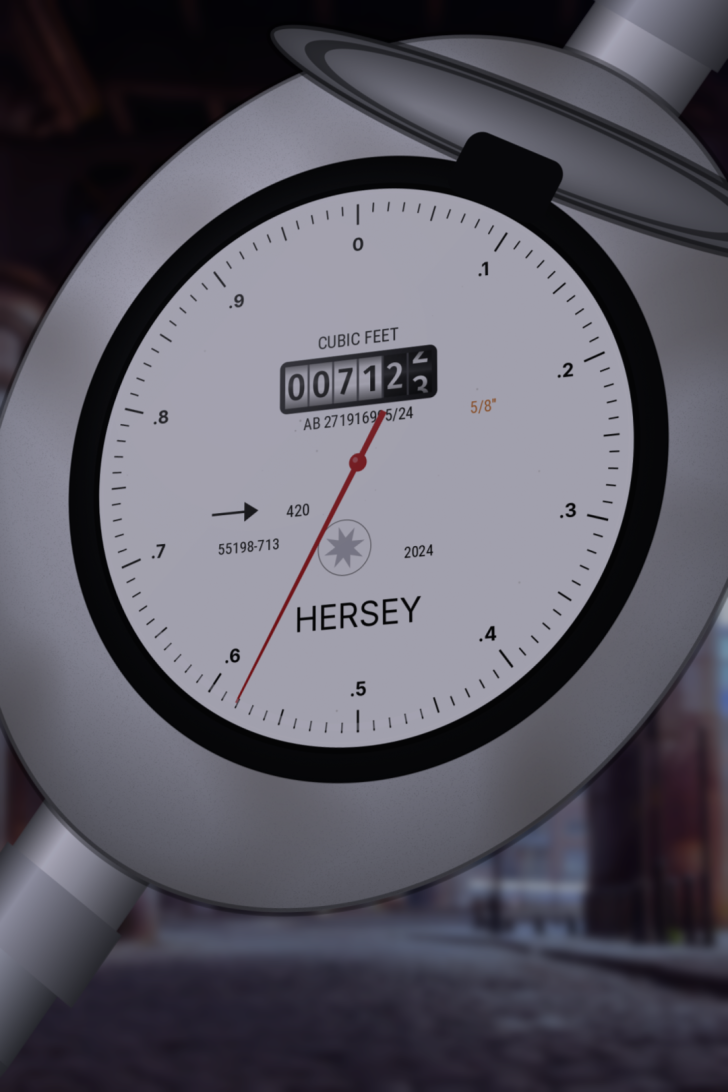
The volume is 7122.58 ft³
